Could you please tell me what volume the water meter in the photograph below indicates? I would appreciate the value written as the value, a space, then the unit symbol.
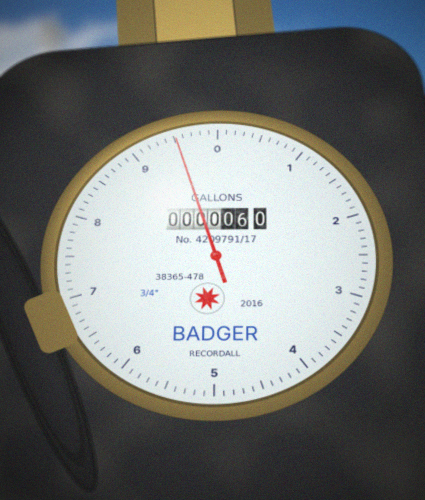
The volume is 59.5 gal
